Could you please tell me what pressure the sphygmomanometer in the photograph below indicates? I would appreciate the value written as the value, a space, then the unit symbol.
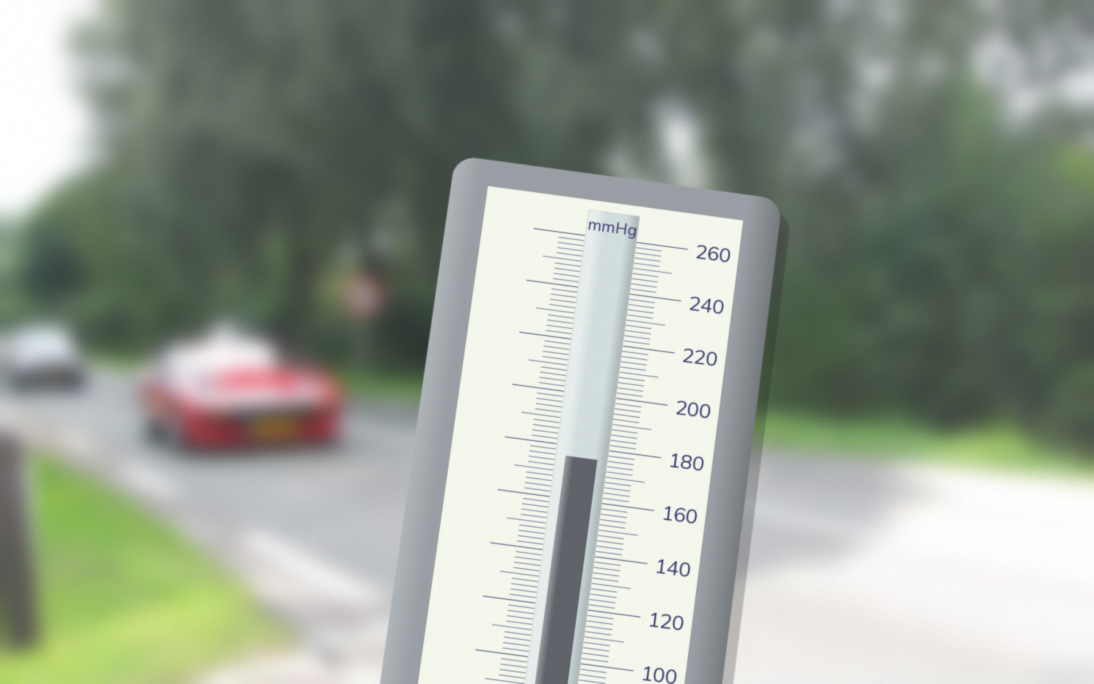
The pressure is 176 mmHg
